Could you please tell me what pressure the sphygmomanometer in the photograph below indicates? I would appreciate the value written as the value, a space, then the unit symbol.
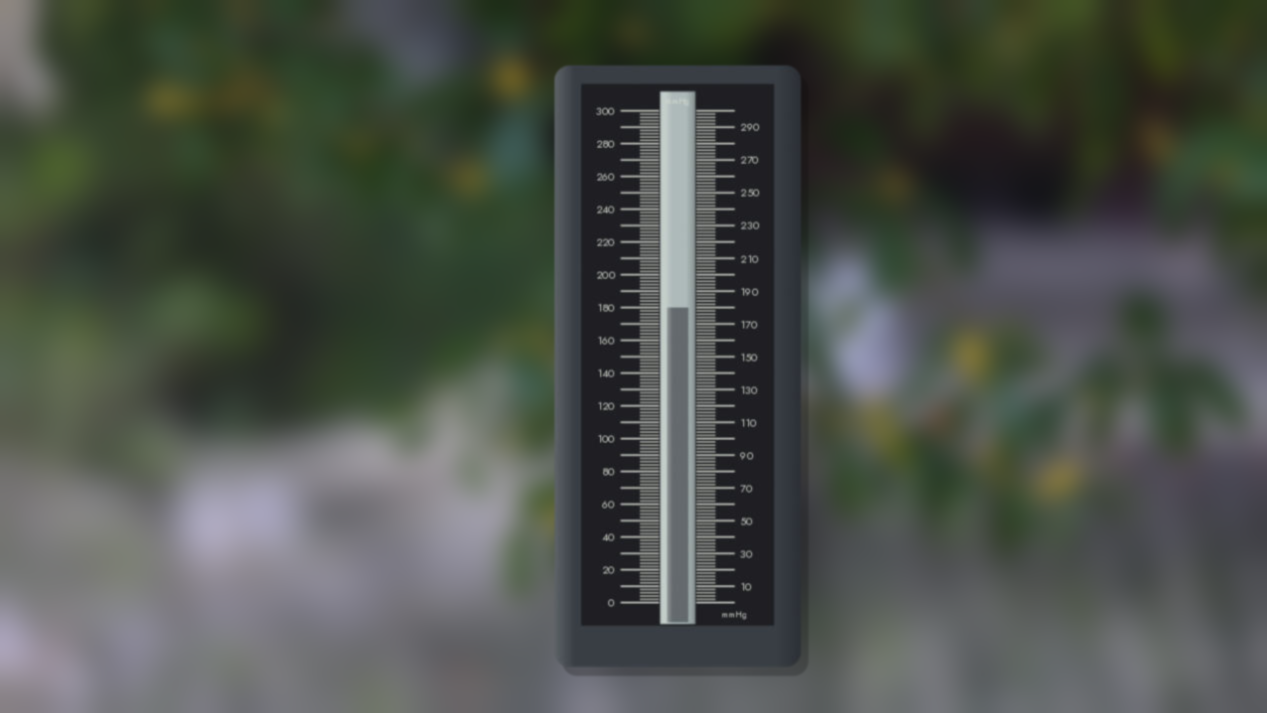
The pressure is 180 mmHg
